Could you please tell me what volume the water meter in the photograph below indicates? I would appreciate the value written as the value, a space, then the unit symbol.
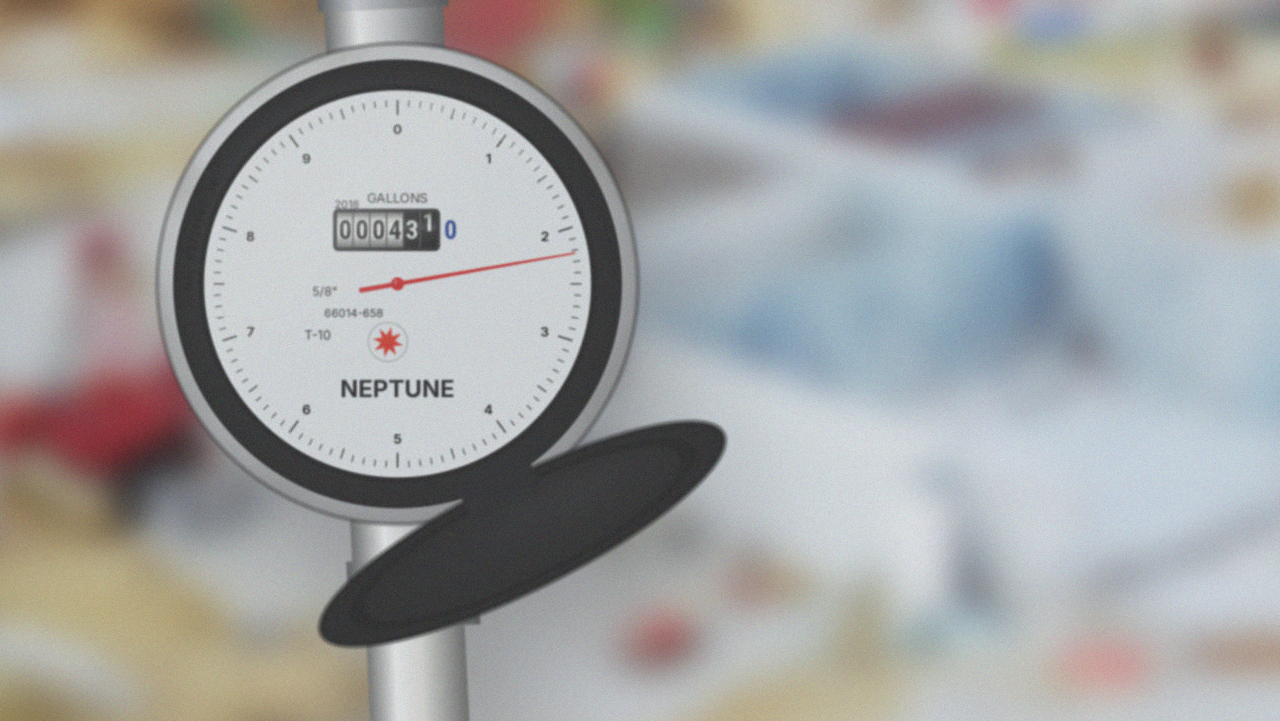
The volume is 4312.2 gal
